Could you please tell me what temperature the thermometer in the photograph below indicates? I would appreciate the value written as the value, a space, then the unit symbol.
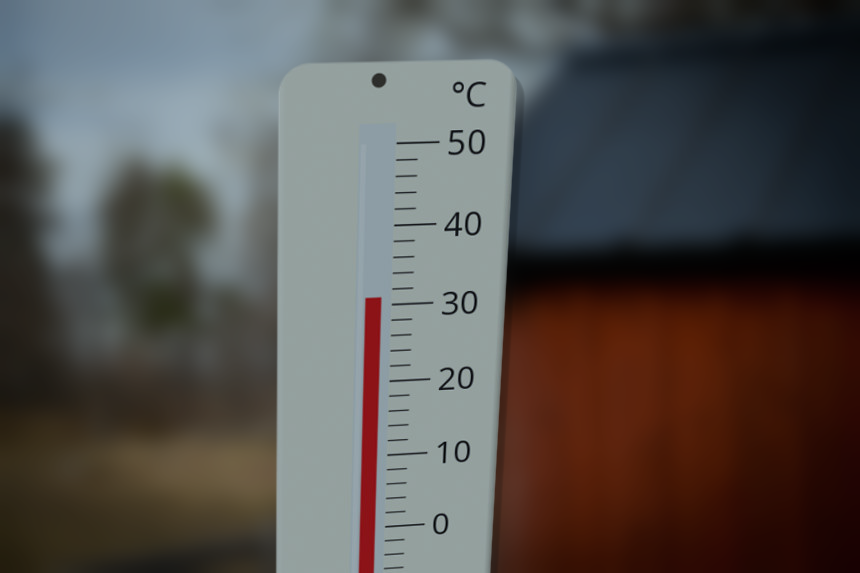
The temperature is 31 °C
